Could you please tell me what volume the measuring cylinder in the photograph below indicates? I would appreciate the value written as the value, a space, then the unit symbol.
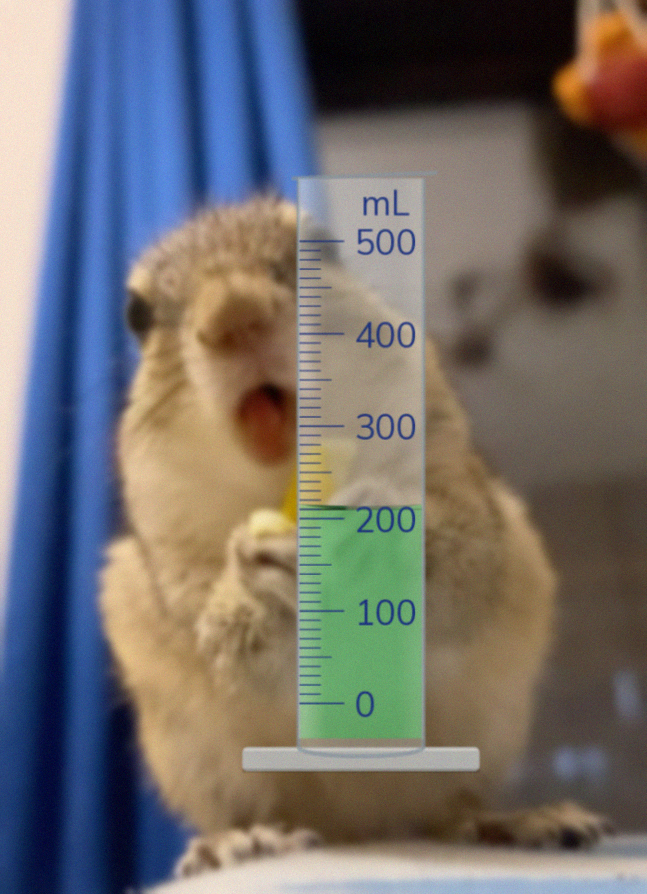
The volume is 210 mL
